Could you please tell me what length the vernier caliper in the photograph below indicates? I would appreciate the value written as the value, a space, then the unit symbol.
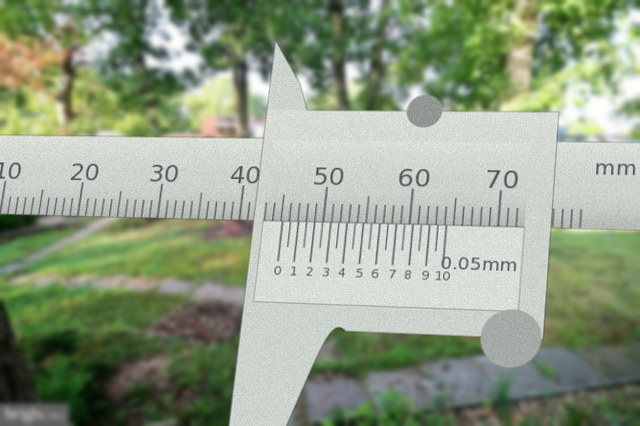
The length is 45.2 mm
